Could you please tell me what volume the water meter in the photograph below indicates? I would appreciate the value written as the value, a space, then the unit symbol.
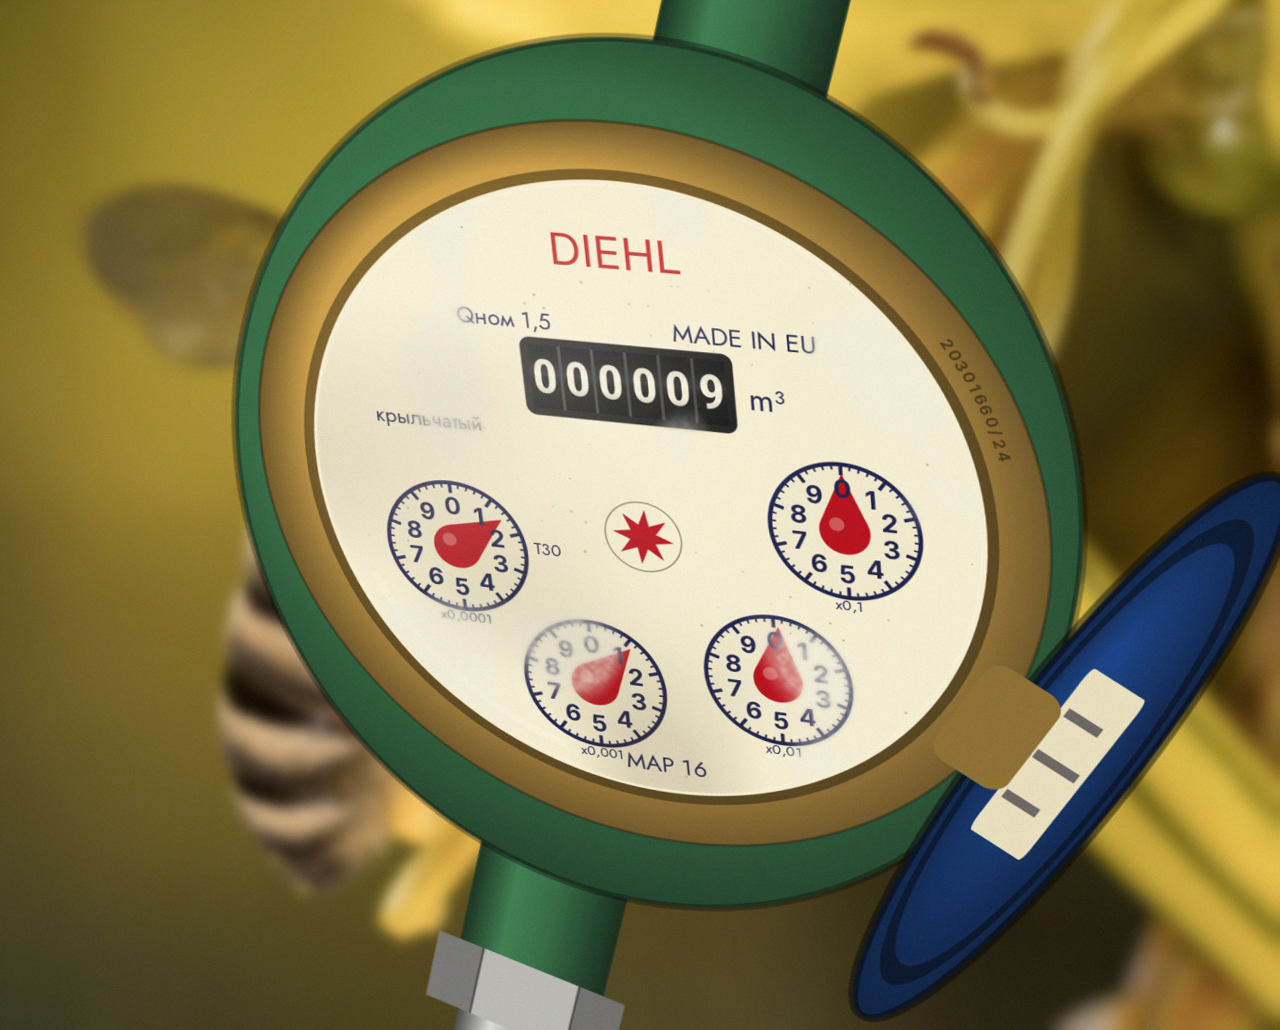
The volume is 9.0011 m³
